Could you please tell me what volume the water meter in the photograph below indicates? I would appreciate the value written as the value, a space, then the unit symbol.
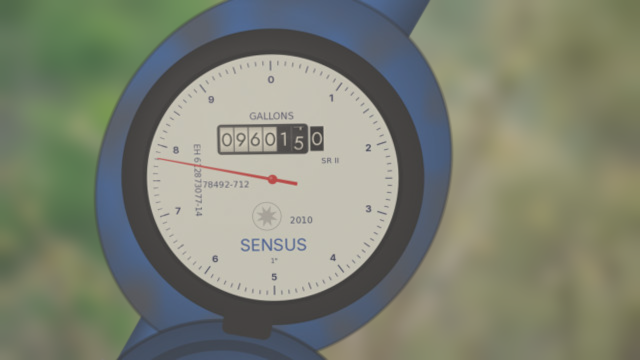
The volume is 960147.8 gal
